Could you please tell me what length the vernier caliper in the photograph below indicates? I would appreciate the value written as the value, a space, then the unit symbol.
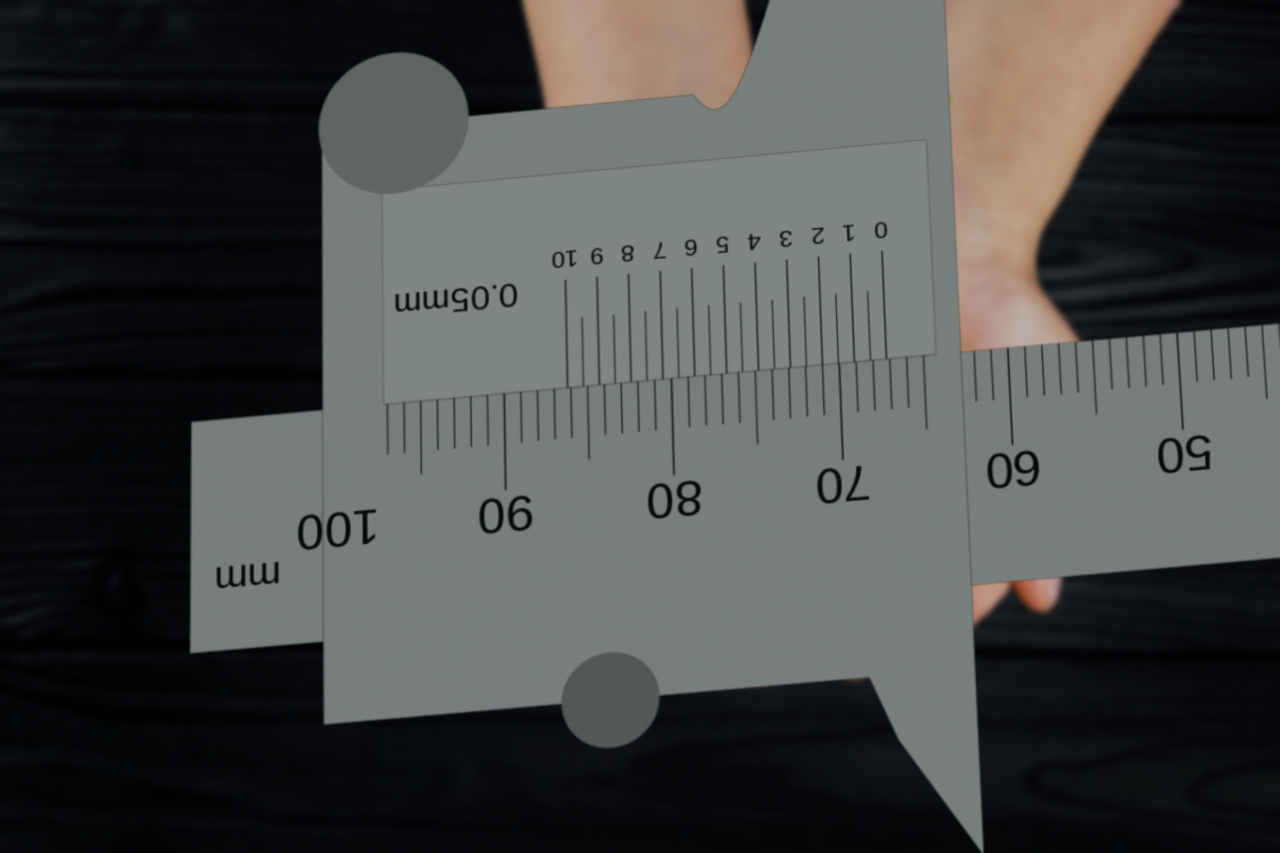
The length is 67.2 mm
